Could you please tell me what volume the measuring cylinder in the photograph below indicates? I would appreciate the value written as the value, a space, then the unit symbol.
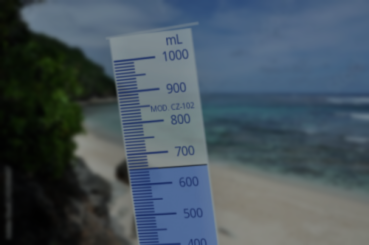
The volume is 650 mL
